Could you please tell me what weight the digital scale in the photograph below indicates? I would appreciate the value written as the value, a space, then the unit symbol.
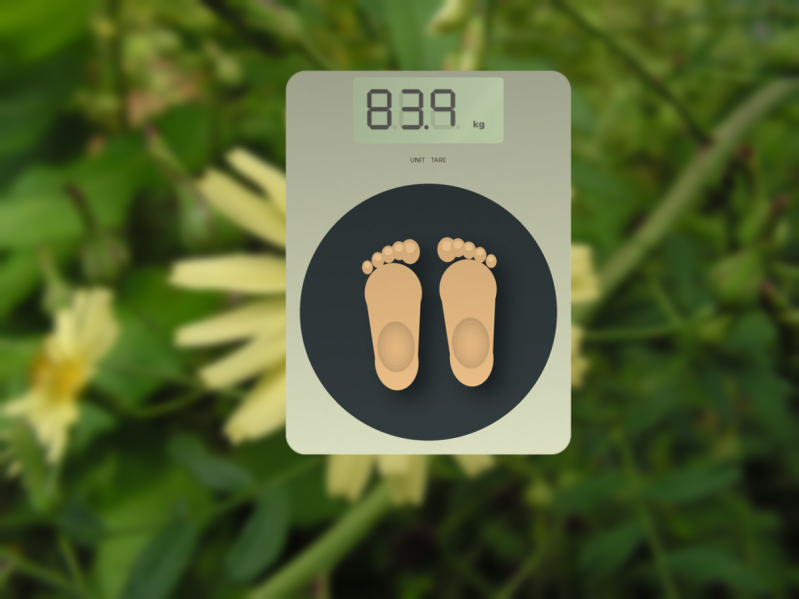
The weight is 83.9 kg
